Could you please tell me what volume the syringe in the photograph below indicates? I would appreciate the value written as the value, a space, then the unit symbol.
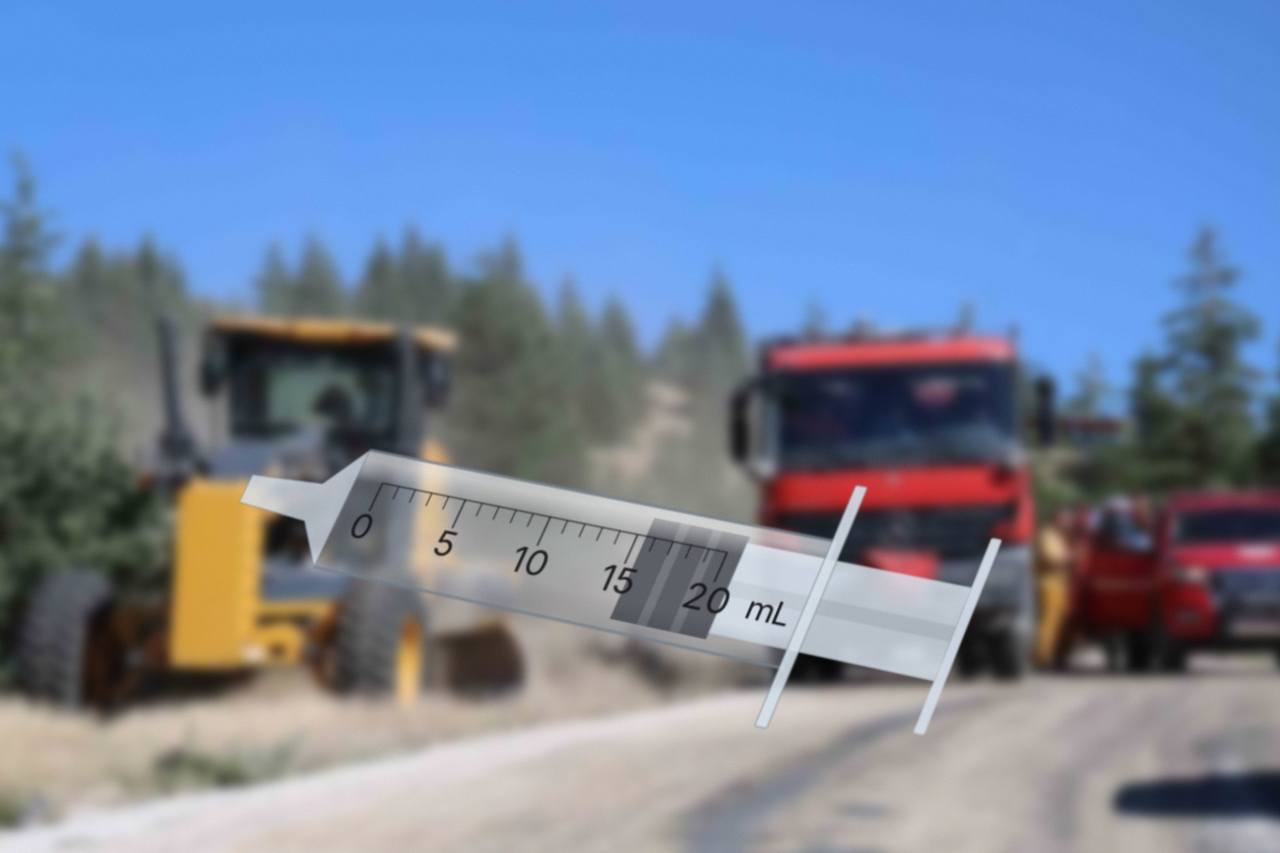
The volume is 15.5 mL
